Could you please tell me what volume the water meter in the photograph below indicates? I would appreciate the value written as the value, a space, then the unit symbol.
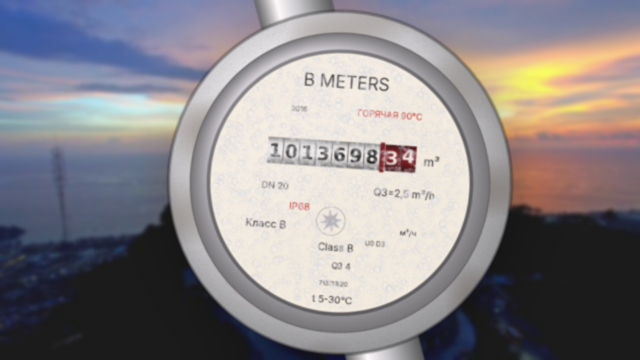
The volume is 1013698.34 m³
